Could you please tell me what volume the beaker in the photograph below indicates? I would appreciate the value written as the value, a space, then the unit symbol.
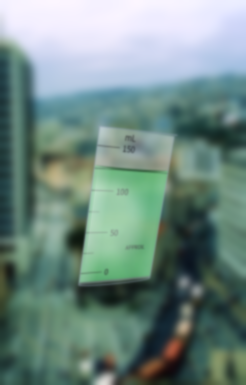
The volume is 125 mL
